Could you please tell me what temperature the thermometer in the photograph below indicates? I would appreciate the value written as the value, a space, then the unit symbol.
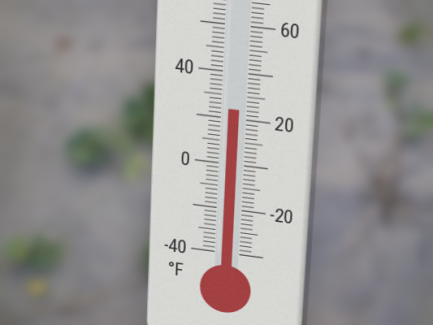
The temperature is 24 °F
